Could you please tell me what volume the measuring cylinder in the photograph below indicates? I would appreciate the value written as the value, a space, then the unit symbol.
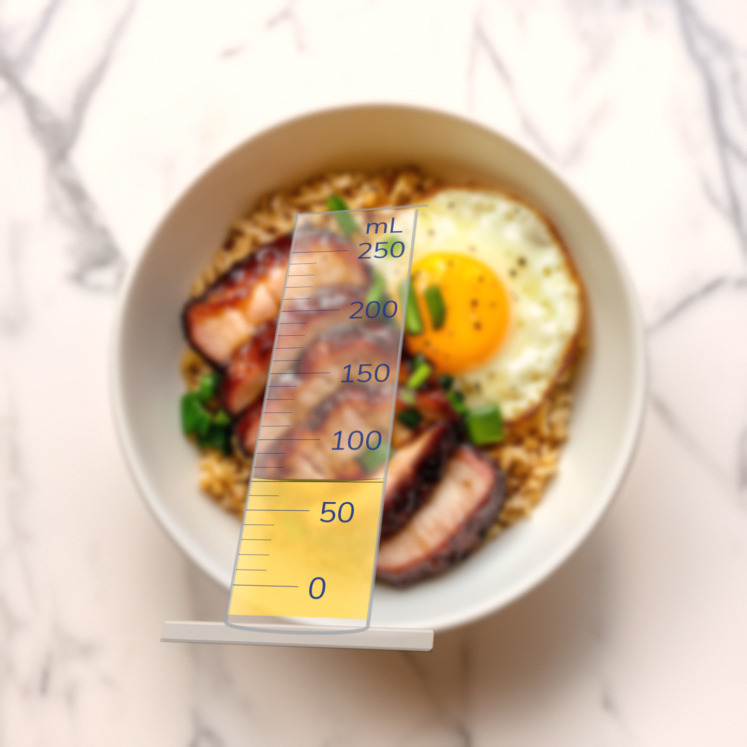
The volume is 70 mL
